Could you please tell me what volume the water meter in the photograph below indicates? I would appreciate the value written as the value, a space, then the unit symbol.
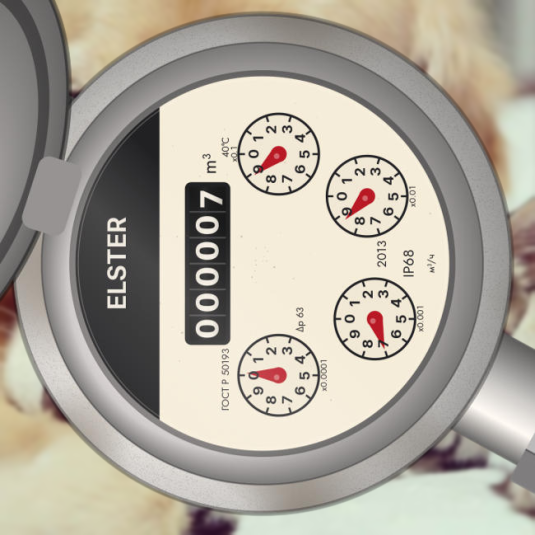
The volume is 6.8870 m³
